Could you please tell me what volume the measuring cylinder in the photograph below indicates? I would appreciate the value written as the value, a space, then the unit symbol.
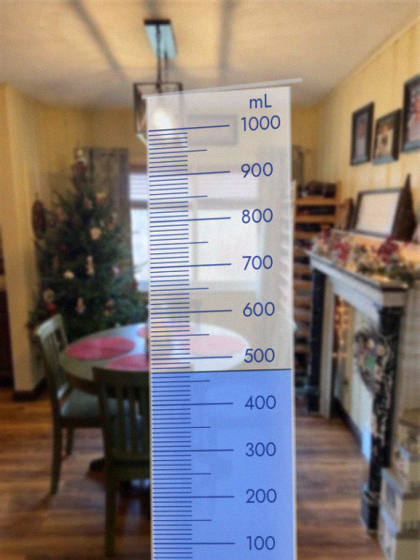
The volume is 470 mL
